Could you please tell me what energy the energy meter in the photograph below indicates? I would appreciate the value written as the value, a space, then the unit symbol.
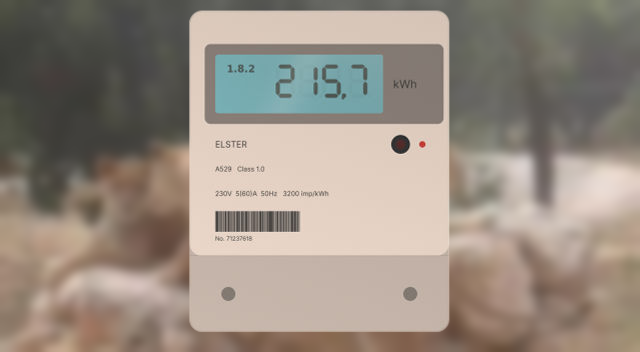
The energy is 215.7 kWh
